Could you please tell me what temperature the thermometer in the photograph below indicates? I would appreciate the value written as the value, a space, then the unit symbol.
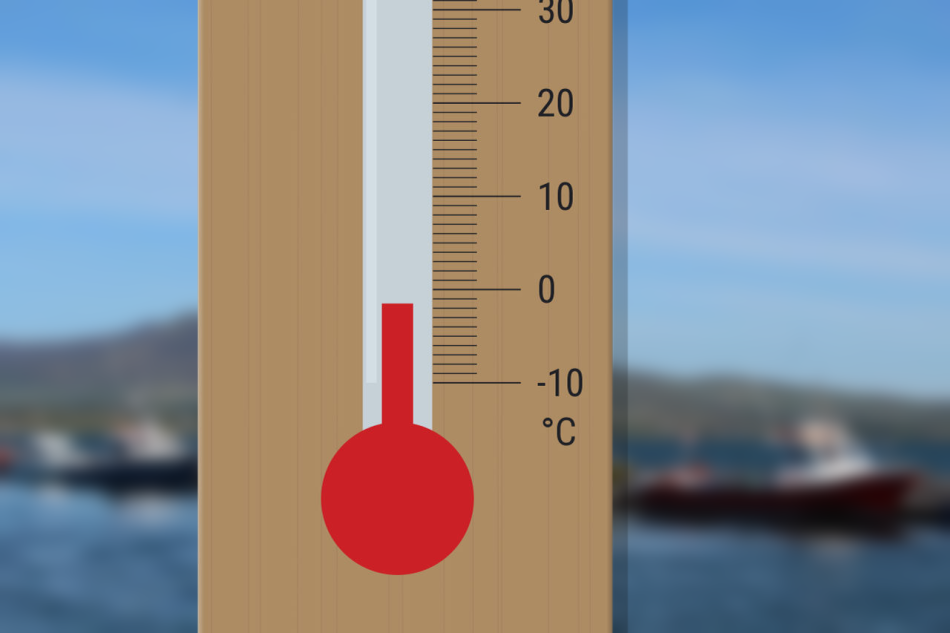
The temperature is -1.5 °C
